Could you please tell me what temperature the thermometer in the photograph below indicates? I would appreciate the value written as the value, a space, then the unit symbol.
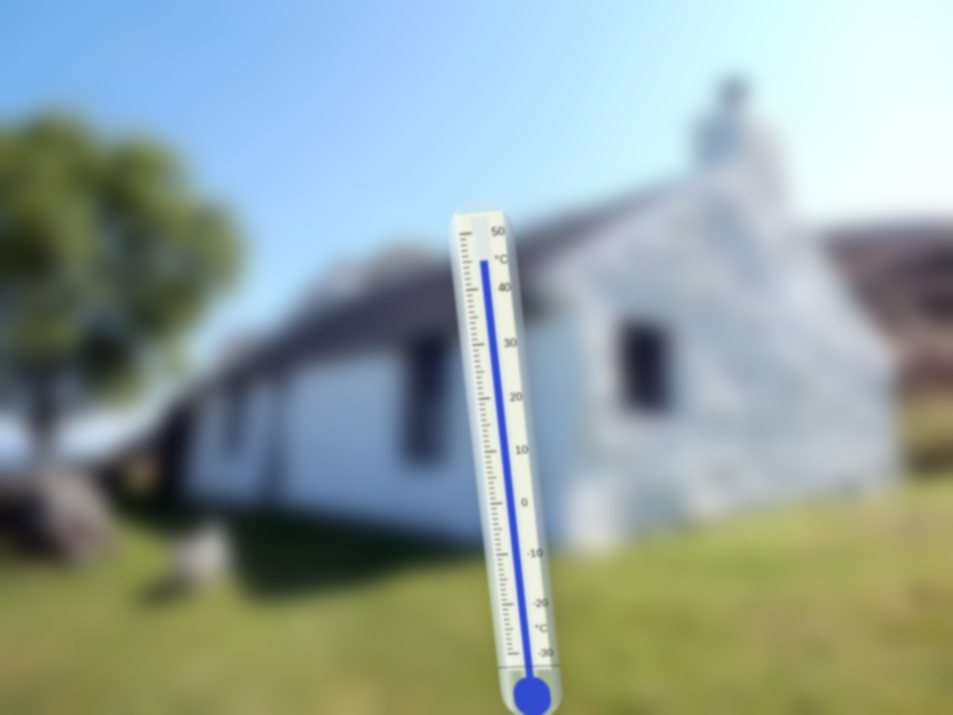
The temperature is 45 °C
